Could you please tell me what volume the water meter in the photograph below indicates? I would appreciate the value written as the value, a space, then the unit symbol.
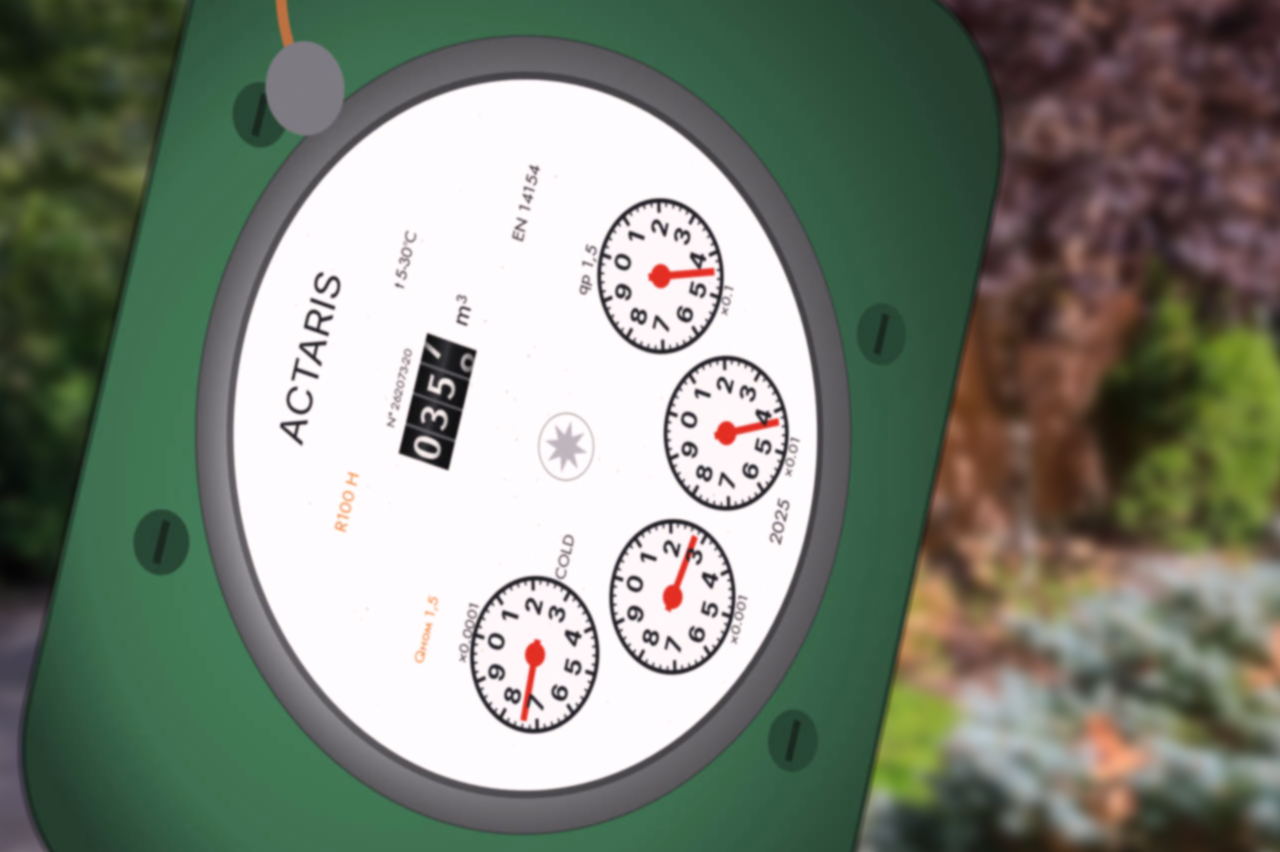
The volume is 357.4427 m³
